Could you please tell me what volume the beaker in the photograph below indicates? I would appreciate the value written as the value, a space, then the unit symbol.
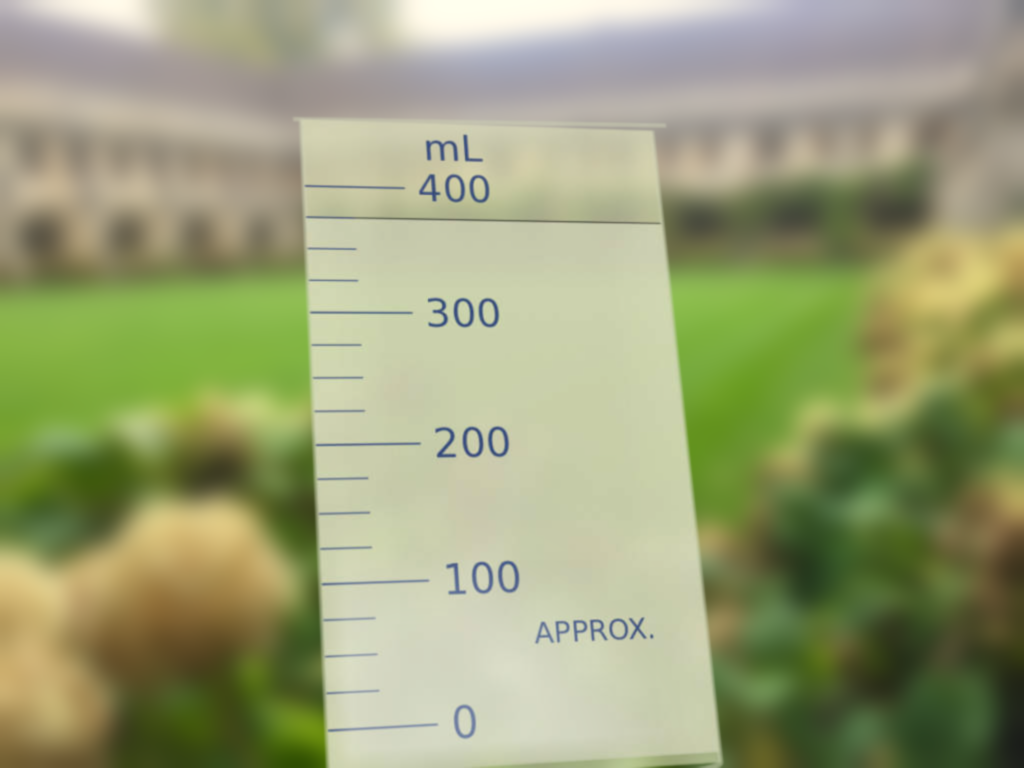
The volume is 375 mL
